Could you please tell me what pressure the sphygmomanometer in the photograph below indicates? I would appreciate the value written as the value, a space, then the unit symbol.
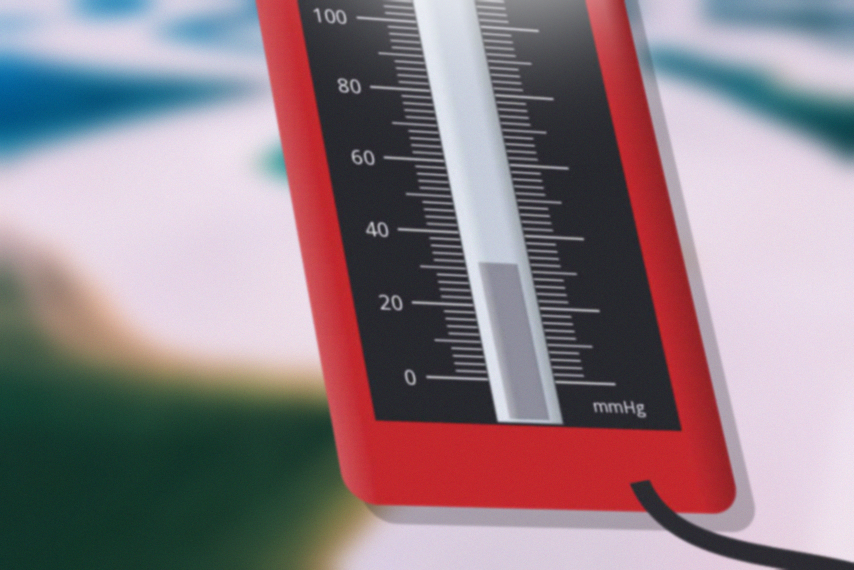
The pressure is 32 mmHg
